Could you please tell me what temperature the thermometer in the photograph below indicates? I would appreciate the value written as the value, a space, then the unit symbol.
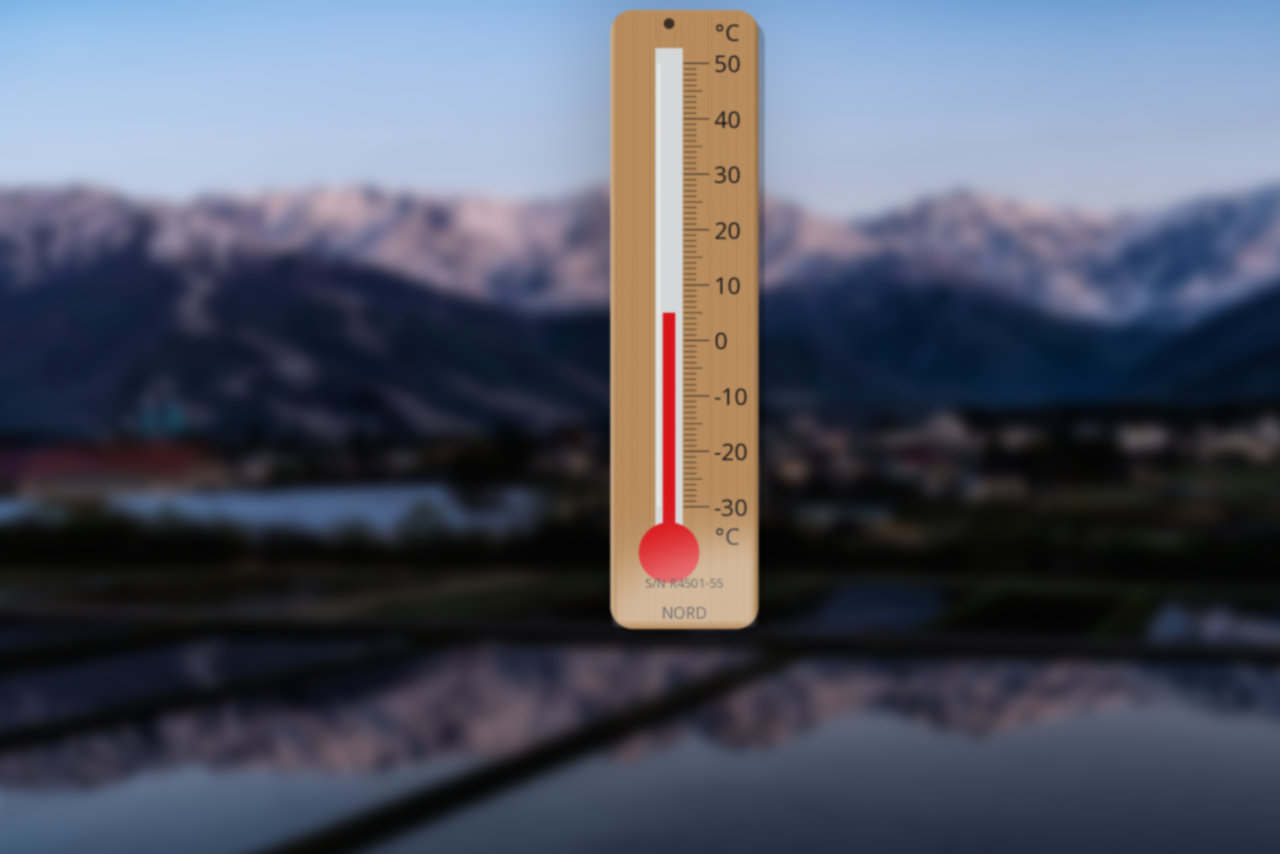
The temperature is 5 °C
